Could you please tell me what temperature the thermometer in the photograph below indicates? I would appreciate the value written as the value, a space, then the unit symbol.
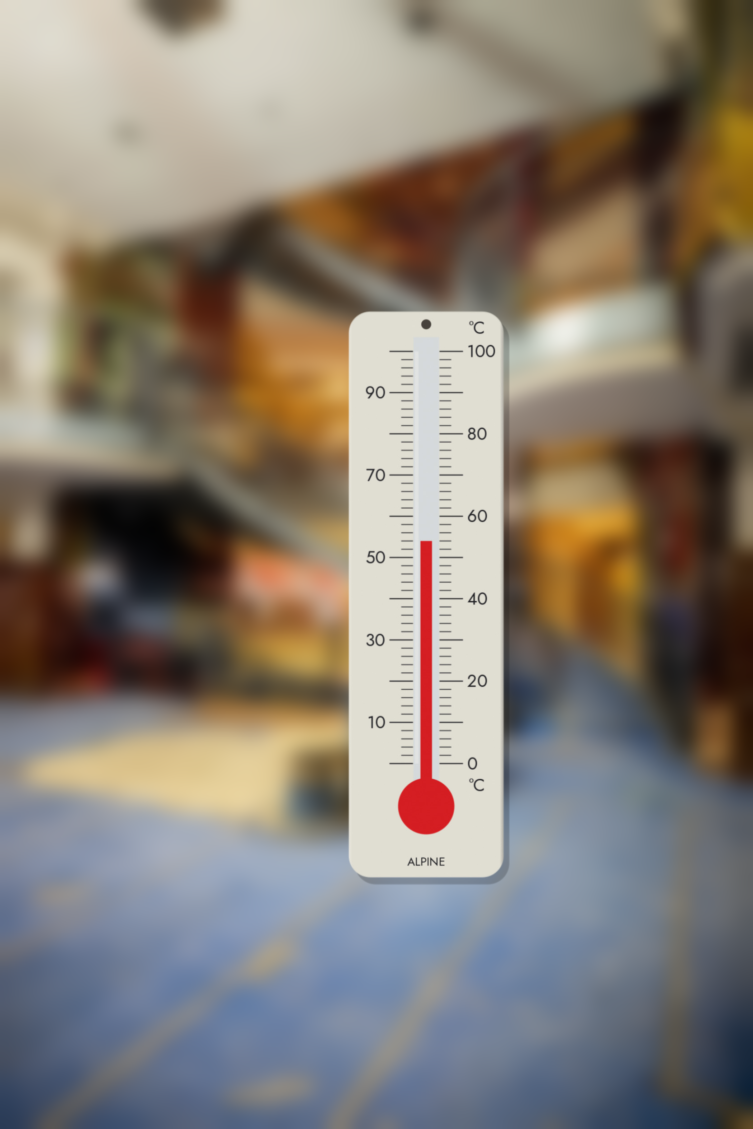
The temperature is 54 °C
